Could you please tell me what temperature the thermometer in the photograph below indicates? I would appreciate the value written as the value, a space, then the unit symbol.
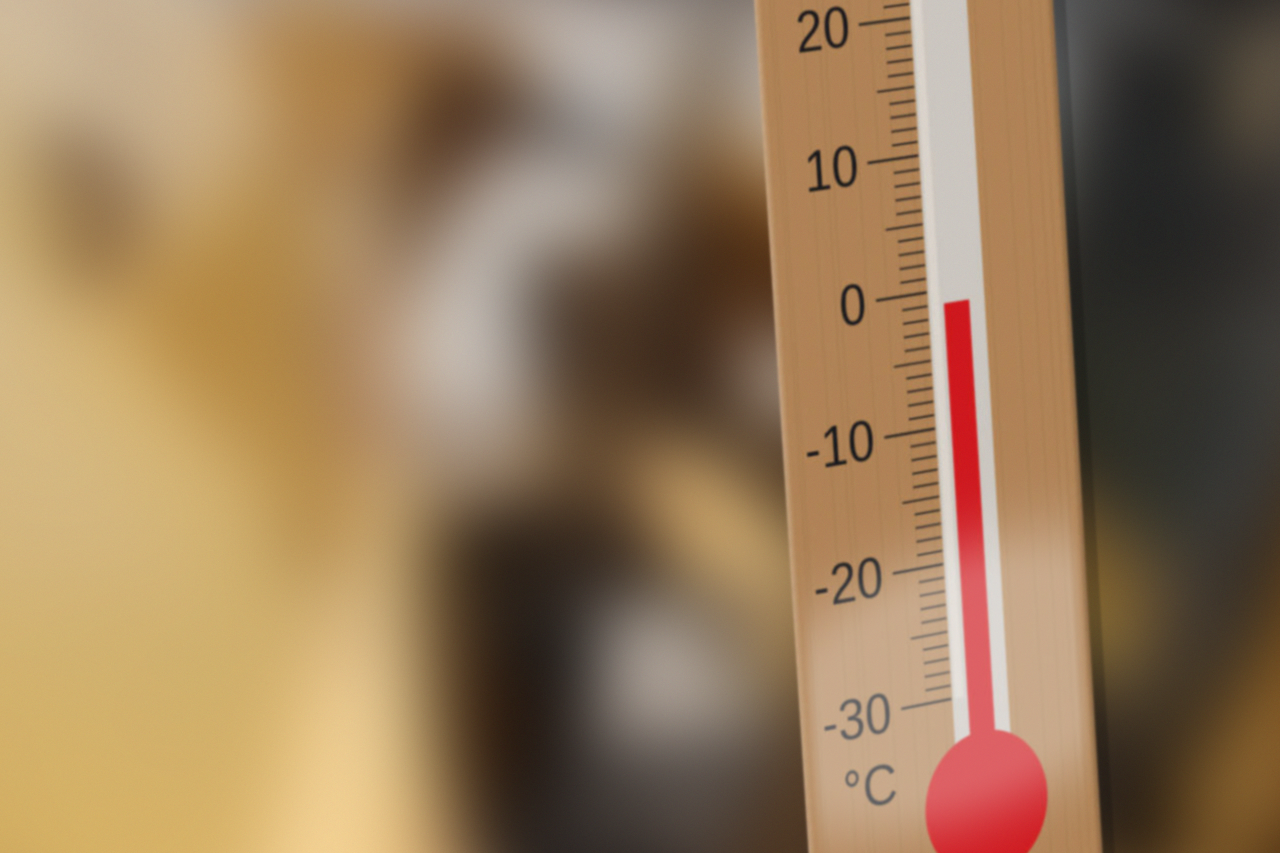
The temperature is -1 °C
